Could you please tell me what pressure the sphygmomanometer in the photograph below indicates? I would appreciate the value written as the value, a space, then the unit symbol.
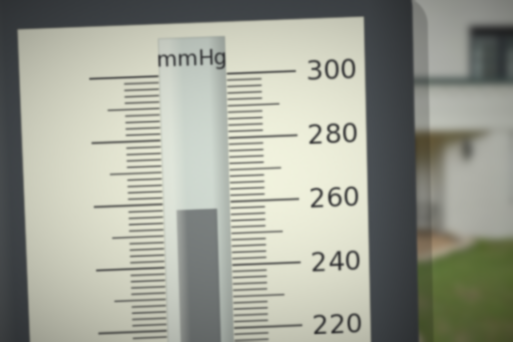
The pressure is 258 mmHg
